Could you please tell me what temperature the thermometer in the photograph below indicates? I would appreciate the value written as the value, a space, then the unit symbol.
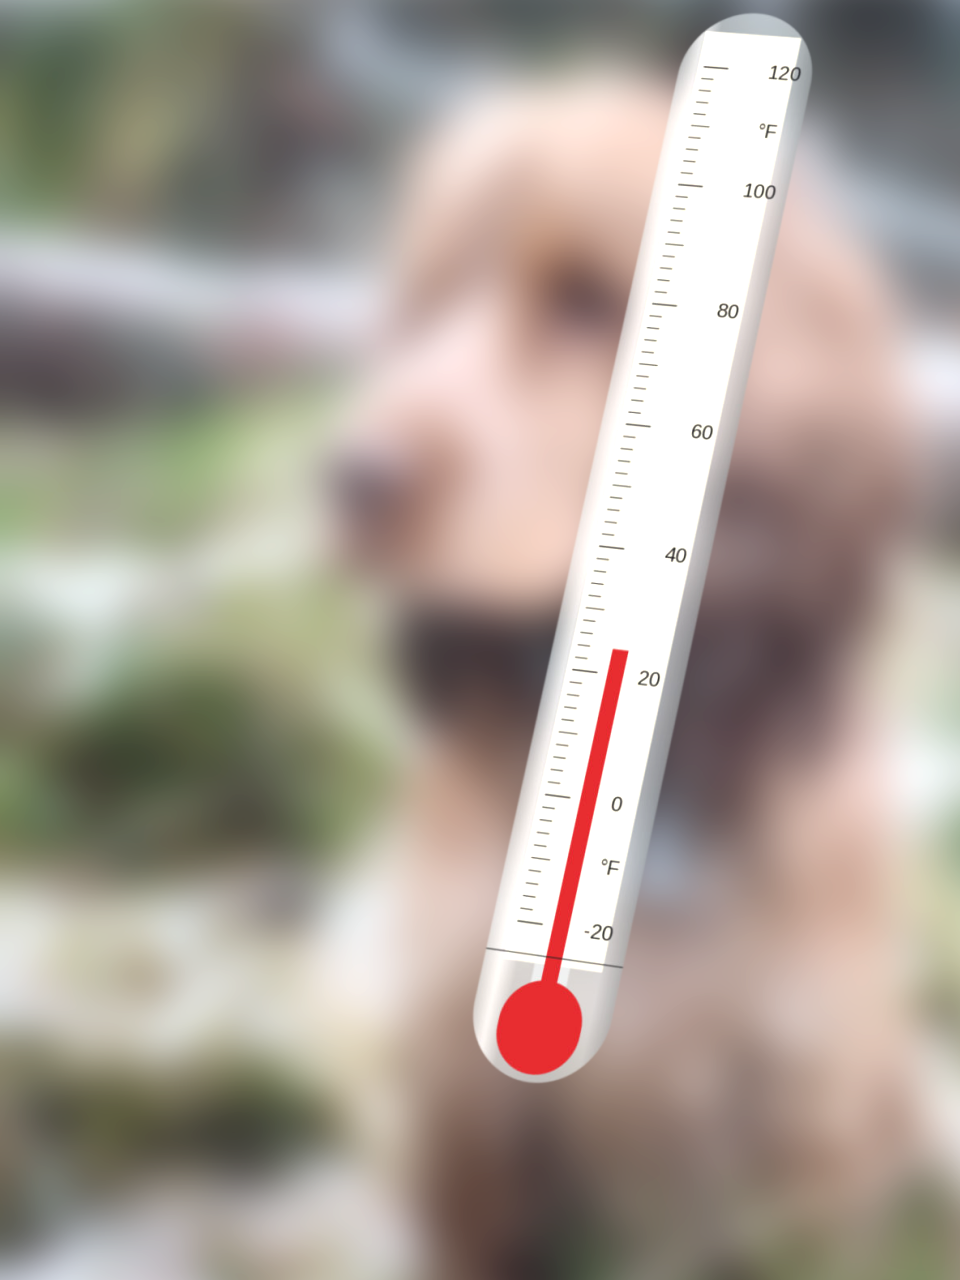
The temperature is 24 °F
